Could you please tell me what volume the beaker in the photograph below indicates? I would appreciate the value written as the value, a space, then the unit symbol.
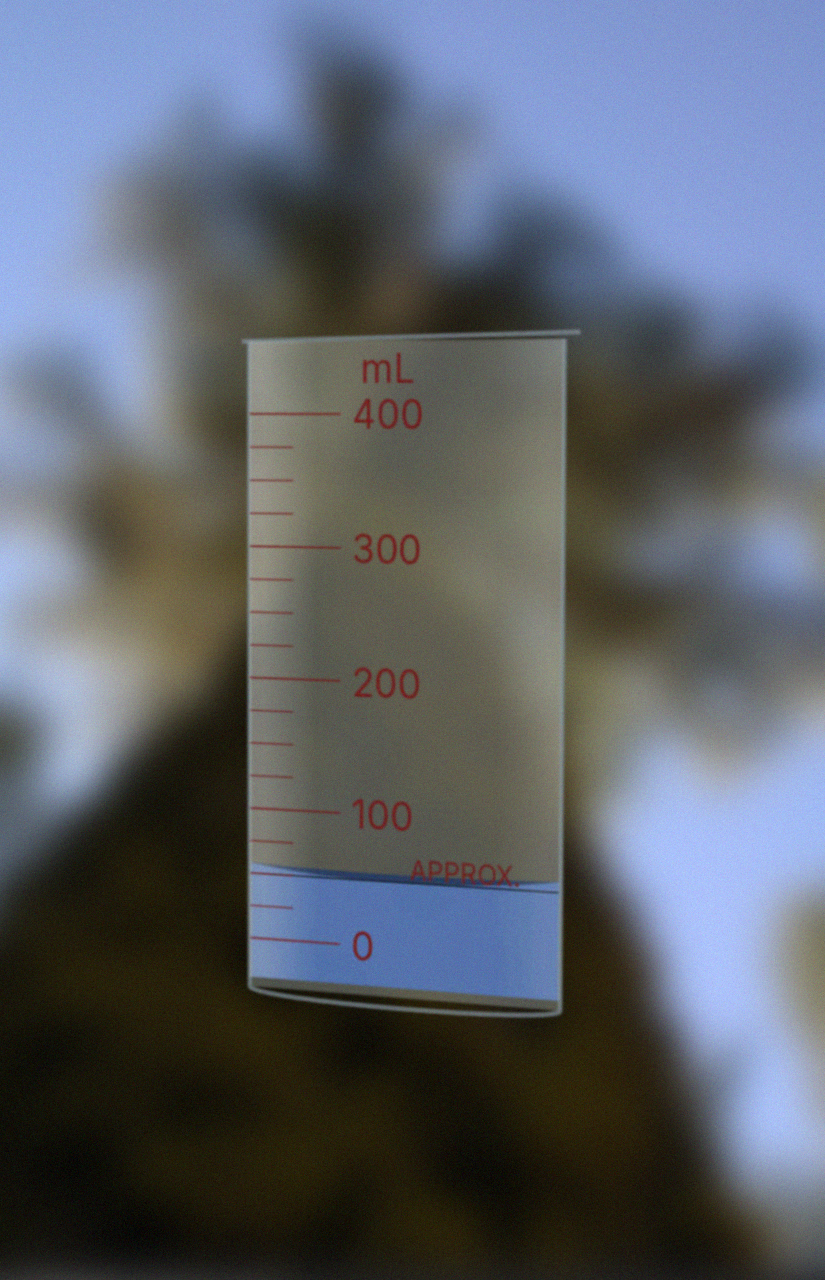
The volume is 50 mL
